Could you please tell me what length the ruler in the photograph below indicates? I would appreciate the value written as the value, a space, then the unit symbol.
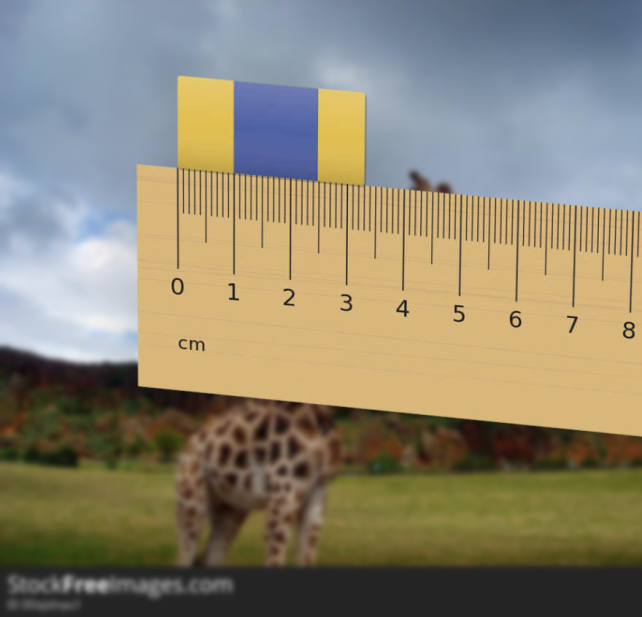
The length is 3.3 cm
